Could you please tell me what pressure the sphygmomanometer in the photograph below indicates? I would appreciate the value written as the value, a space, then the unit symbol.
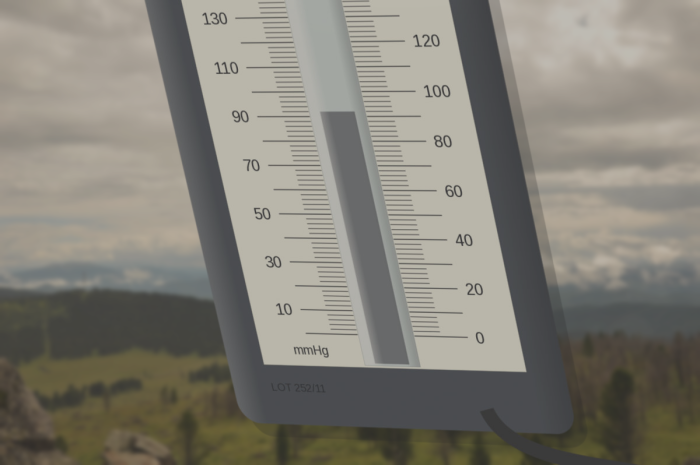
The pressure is 92 mmHg
